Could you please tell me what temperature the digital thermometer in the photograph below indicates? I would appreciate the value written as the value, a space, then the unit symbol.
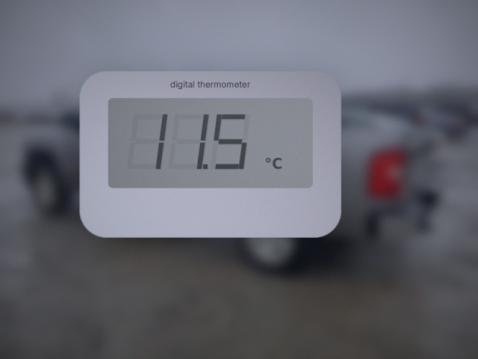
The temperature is 11.5 °C
